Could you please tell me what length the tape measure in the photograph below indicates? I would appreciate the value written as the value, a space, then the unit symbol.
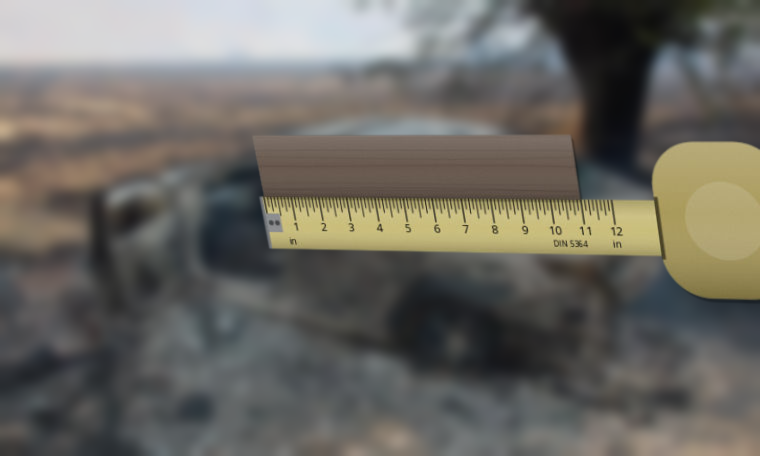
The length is 11 in
